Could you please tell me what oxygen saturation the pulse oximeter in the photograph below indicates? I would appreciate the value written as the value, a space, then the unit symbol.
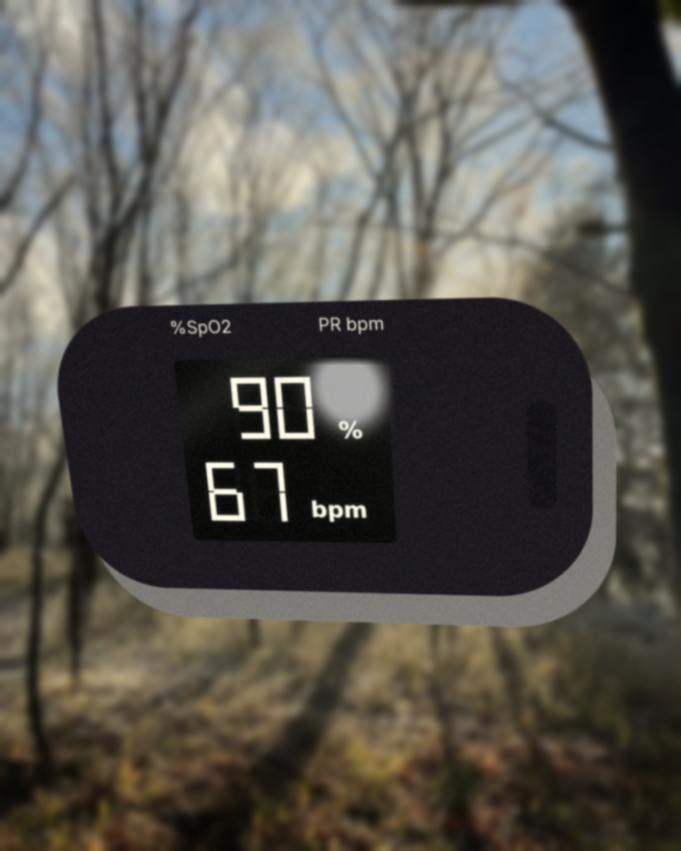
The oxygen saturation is 90 %
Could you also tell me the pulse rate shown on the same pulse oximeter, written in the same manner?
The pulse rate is 67 bpm
